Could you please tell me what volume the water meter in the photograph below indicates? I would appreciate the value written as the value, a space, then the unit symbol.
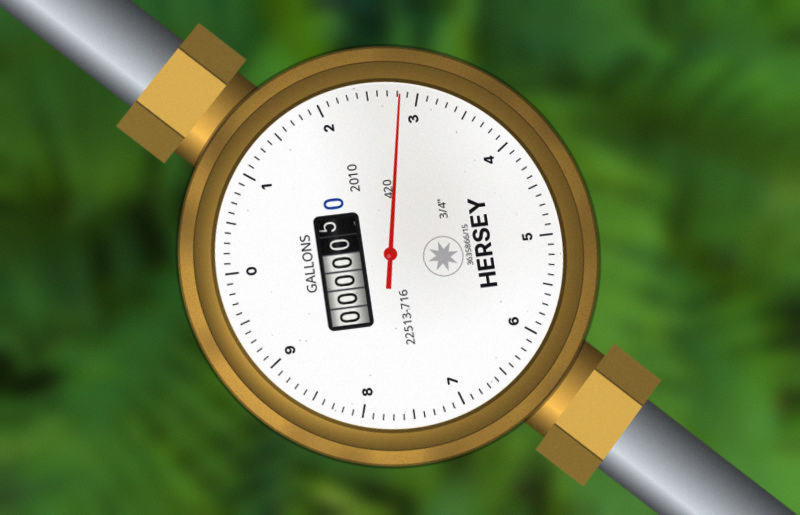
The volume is 52.8 gal
